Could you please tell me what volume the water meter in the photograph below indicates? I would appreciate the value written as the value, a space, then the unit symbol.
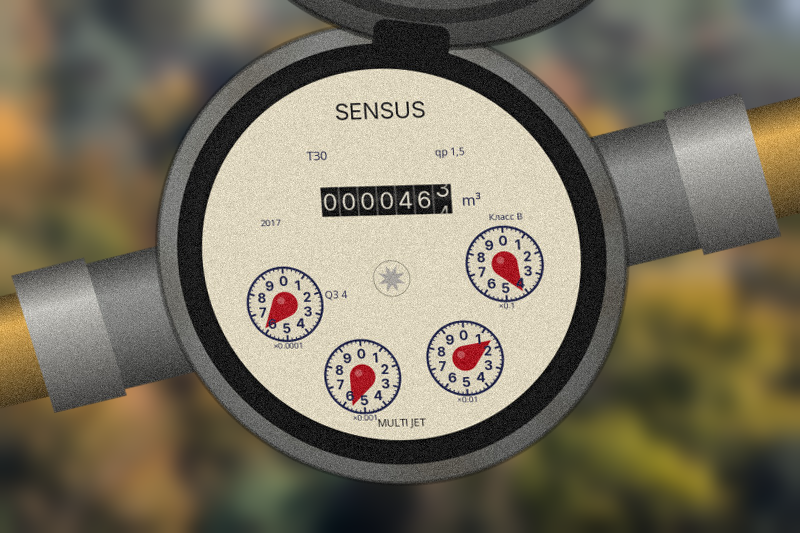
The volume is 463.4156 m³
